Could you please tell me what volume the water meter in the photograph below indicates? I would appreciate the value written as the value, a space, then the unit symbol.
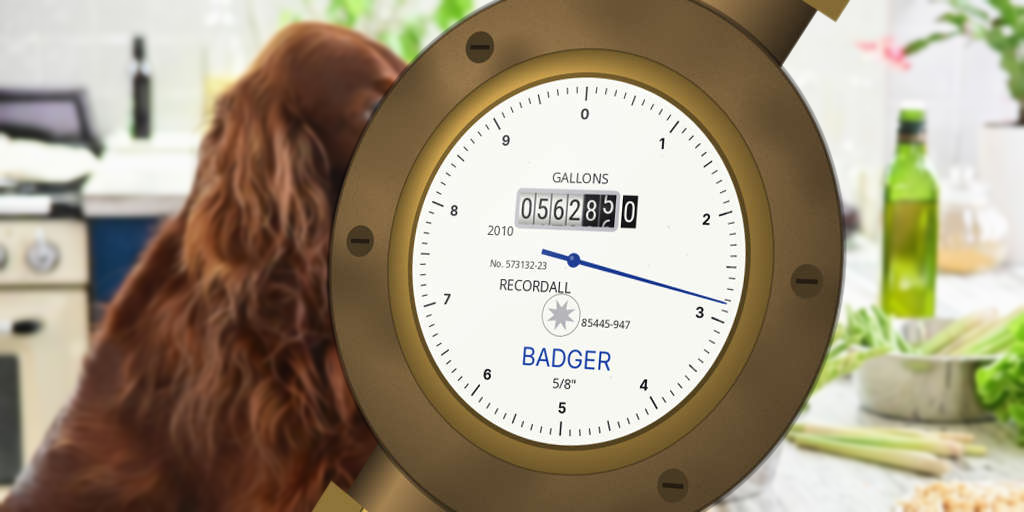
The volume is 562852.8 gal
